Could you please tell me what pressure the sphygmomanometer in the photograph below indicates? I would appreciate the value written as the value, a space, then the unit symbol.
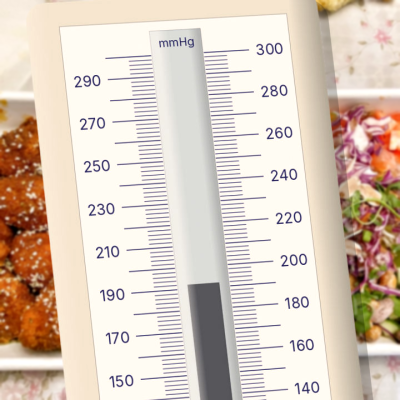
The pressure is 192 mmHg
